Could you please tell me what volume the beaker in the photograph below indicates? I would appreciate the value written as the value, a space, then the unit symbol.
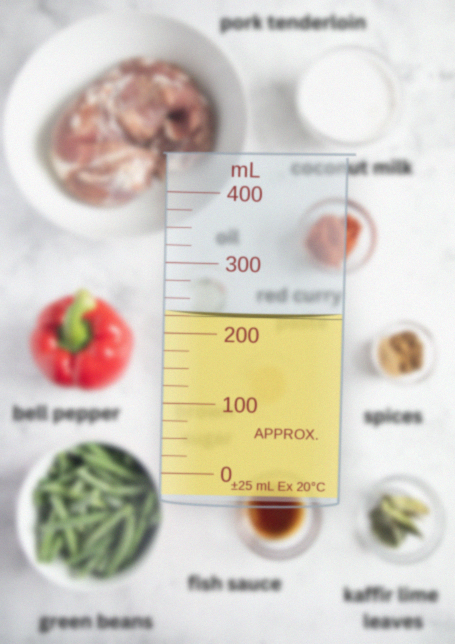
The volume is 225 mL
